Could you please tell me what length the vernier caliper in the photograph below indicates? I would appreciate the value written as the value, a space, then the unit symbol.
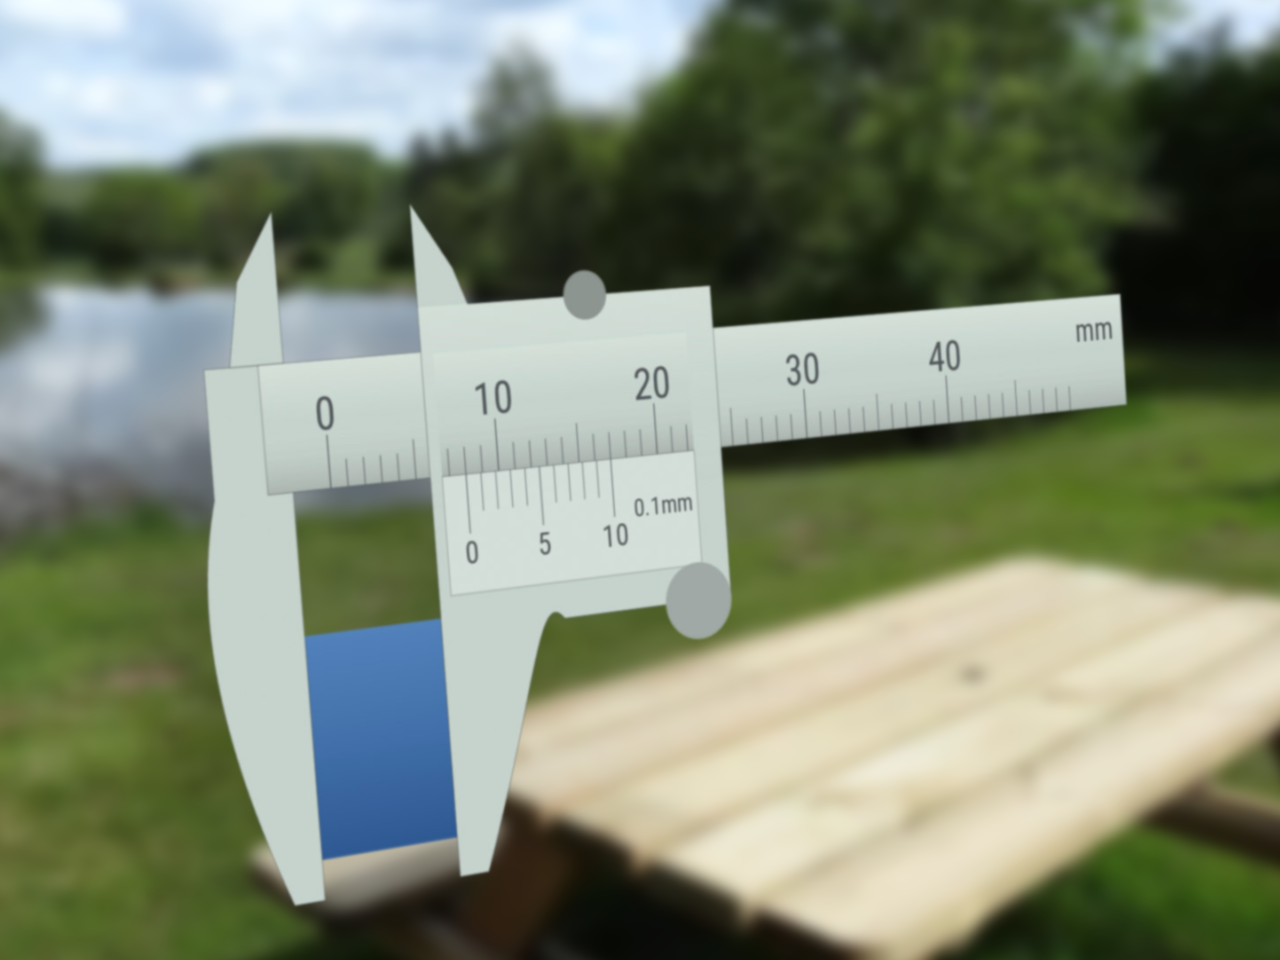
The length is 8.0 mm
